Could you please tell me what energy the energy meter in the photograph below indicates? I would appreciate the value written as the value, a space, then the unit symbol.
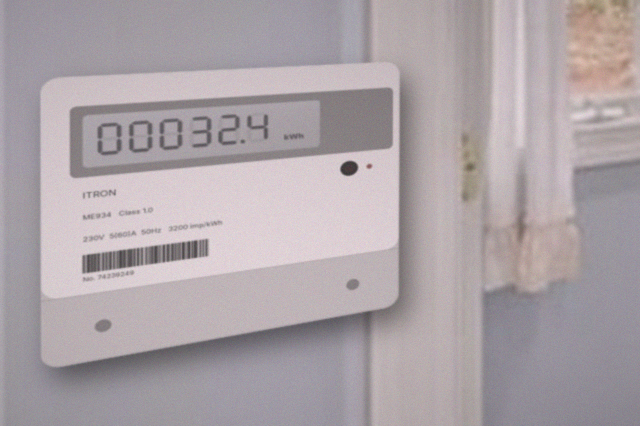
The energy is 32.4 kWh
